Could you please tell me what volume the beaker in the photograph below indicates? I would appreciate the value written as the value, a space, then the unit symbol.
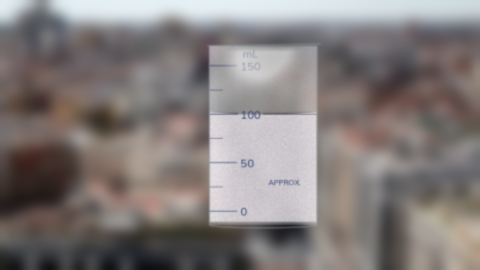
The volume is 100 mL
